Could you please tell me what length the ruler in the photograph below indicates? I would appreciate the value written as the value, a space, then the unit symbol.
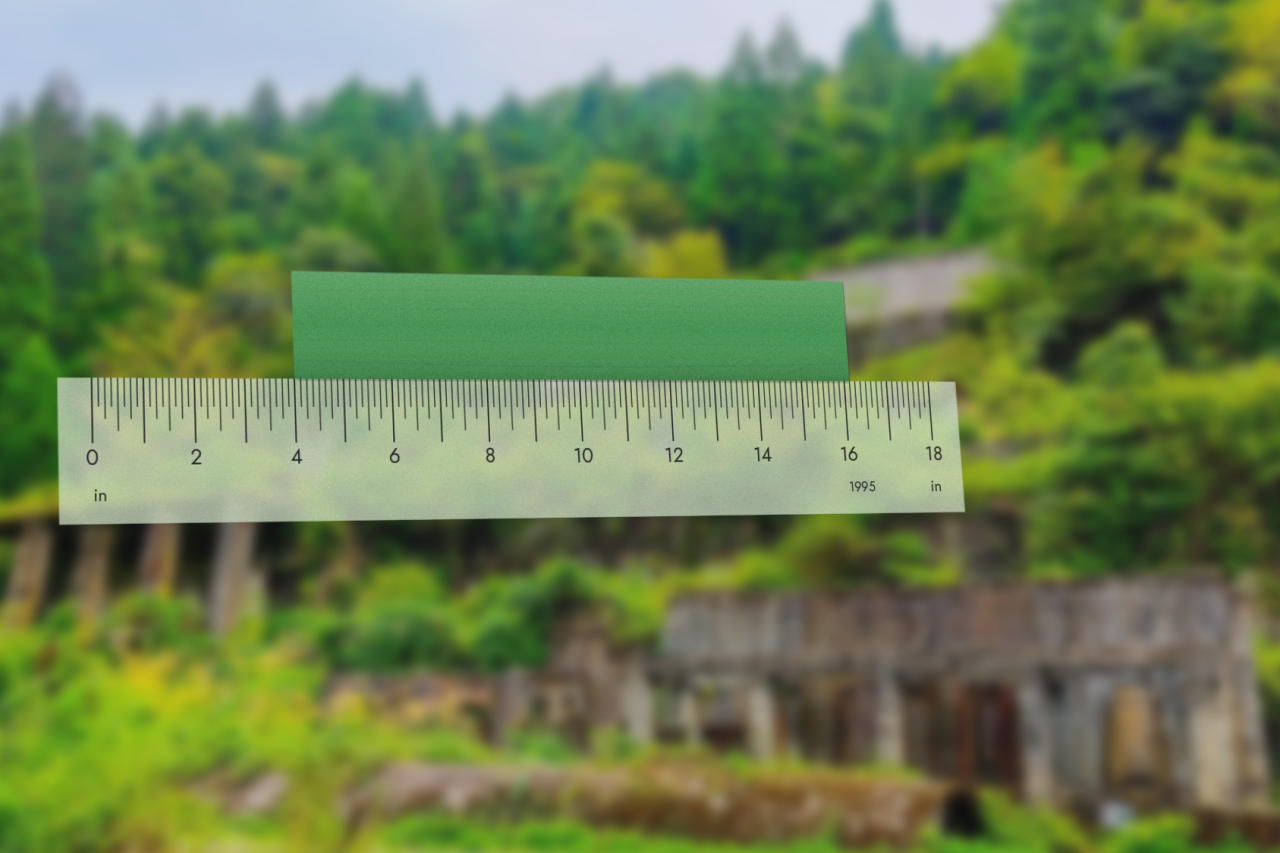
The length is 12.125 in
